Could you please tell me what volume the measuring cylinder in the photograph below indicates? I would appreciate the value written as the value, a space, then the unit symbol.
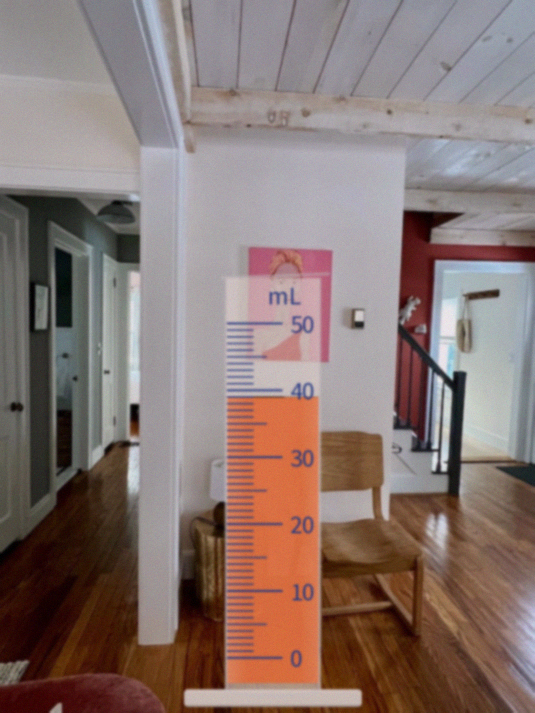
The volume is 39 mL
